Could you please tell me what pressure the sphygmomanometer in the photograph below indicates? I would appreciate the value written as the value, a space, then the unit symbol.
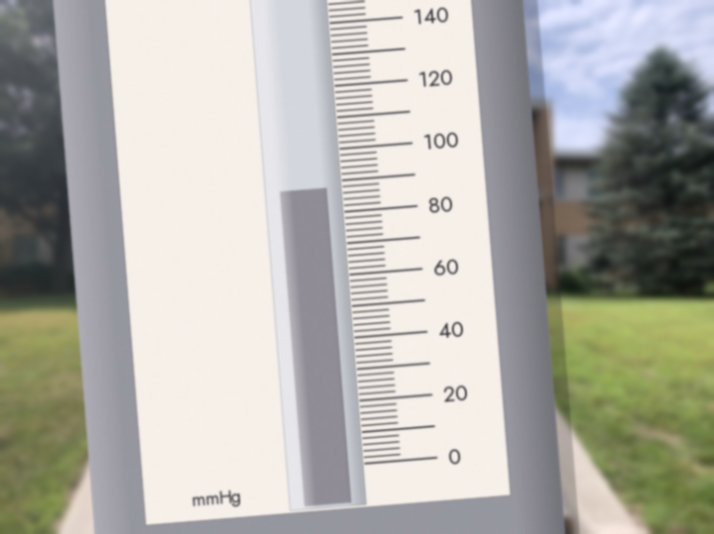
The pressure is 88 mmHg
